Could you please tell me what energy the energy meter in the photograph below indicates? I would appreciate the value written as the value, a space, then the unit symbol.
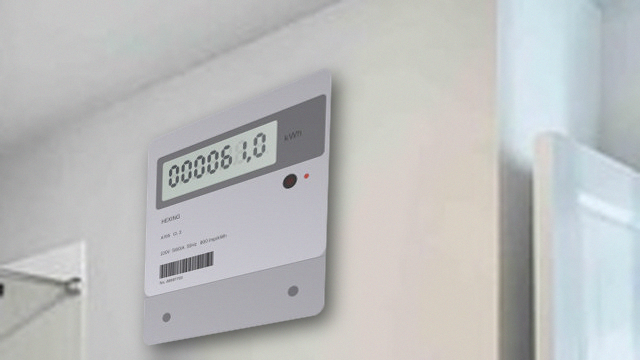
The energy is 61.0 kWh
